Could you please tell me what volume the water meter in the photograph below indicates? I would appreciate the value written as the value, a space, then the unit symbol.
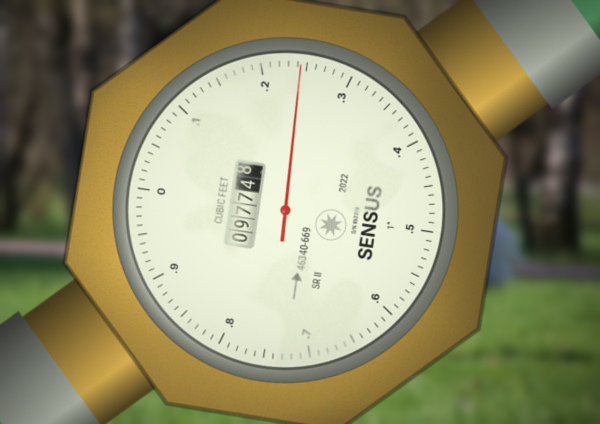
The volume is 97748.24 ft³
